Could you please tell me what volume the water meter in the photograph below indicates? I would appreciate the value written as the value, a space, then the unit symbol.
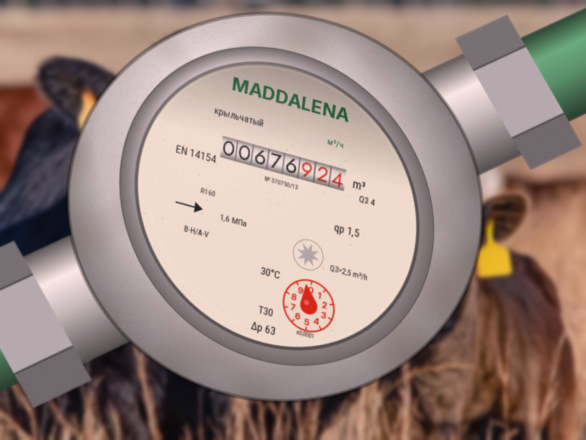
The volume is 676.9239 m³
